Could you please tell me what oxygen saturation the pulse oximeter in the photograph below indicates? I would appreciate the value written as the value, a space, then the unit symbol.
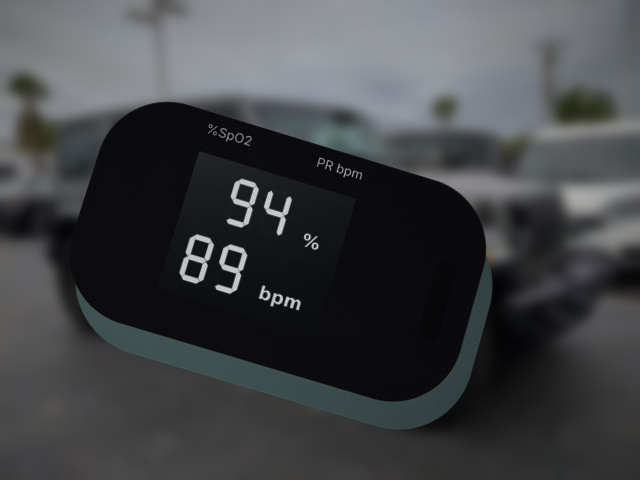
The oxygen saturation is 94 %
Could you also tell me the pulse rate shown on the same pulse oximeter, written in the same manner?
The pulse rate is 89 bpm
